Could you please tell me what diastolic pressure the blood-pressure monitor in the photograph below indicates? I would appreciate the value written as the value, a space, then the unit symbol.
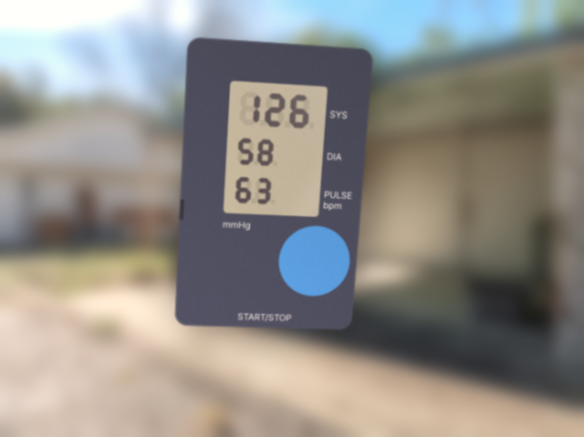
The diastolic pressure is 58 mmHg
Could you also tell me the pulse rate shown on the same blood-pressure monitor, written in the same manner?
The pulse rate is 63 bpm
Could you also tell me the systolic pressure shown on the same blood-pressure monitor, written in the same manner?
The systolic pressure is 126 mmHg
